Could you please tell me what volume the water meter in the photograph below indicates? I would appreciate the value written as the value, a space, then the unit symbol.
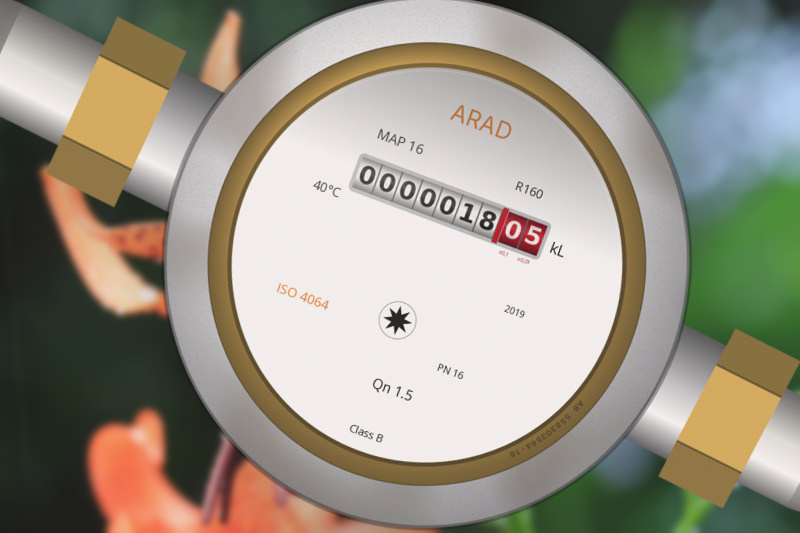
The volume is 18.05 kL
